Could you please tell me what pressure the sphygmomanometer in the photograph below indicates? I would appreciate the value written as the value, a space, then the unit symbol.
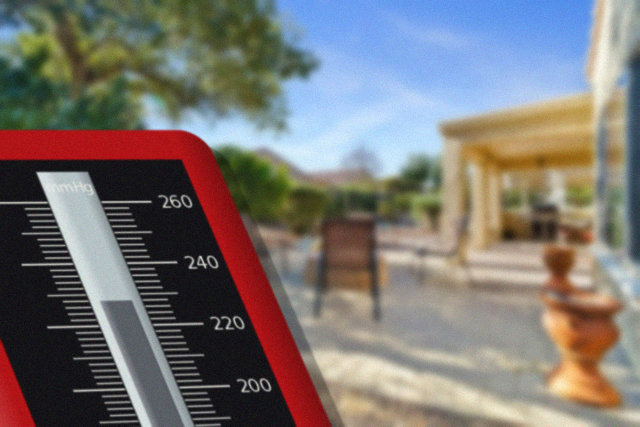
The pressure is 228 mmHg
